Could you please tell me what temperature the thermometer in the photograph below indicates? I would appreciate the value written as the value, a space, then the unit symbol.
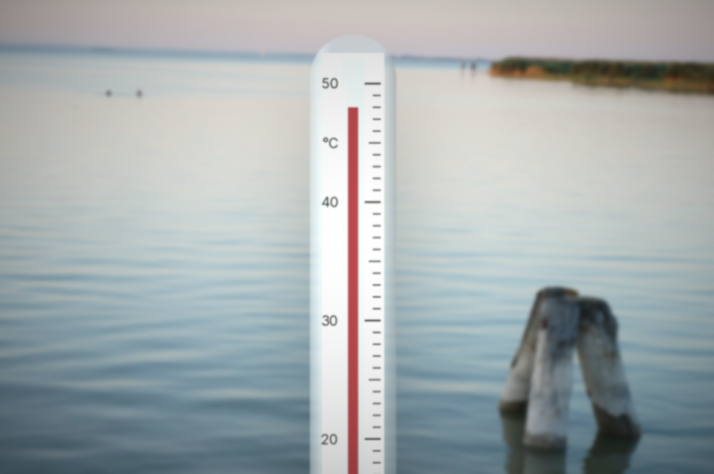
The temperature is 48 °C
